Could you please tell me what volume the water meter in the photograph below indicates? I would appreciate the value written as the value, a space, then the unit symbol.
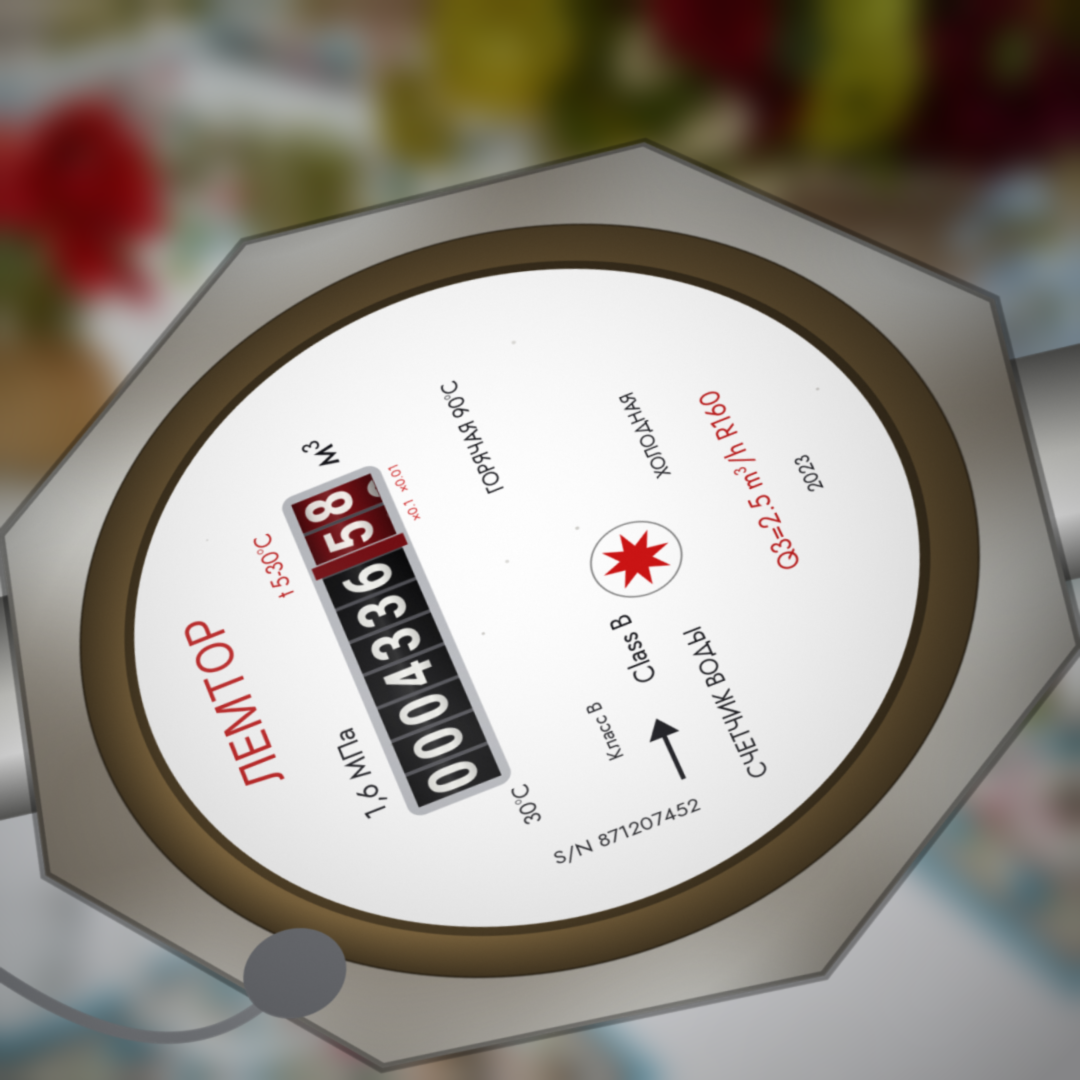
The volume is 4336.58 m³
